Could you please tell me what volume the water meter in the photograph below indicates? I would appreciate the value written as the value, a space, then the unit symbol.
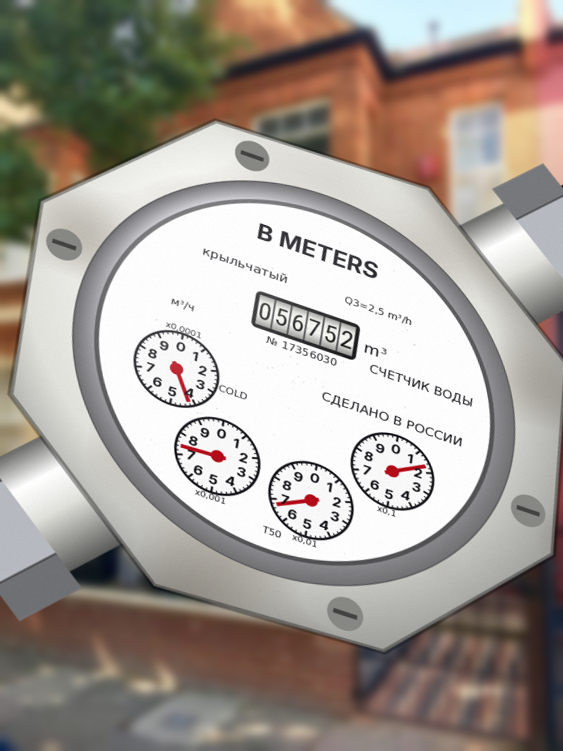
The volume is 56752.1674 m³
